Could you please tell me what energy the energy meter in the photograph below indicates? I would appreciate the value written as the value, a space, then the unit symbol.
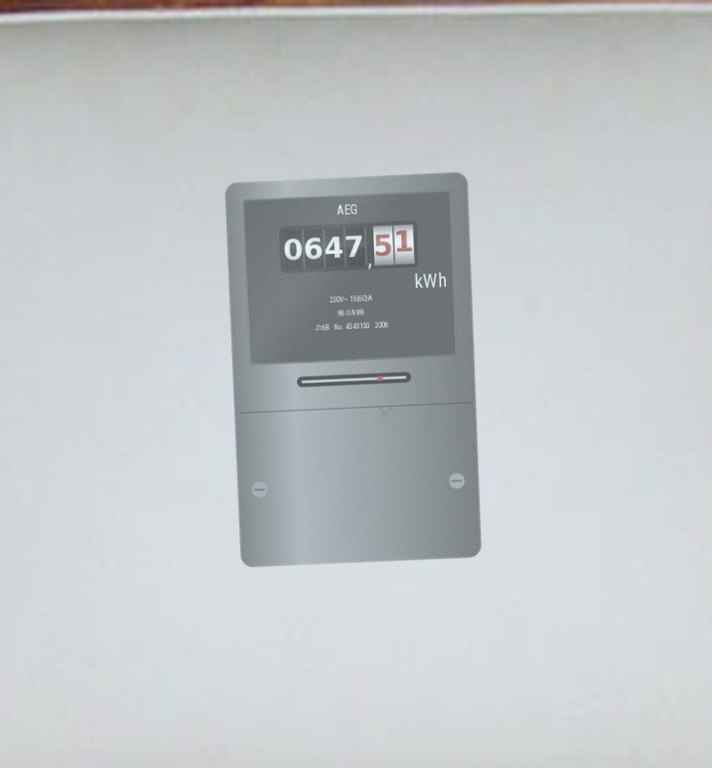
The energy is 647.51 kWh
